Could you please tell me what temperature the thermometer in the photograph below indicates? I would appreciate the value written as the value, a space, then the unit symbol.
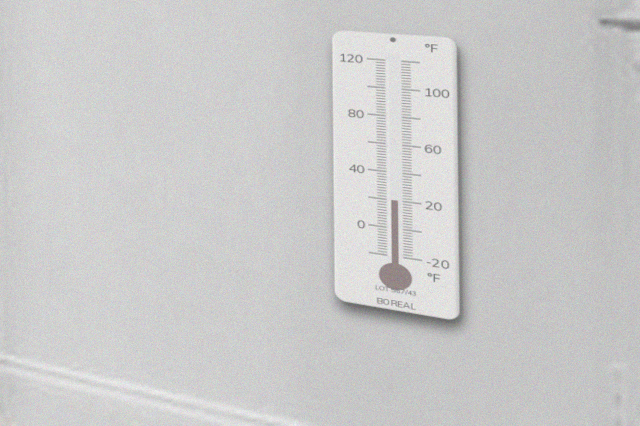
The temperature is 20 °F
